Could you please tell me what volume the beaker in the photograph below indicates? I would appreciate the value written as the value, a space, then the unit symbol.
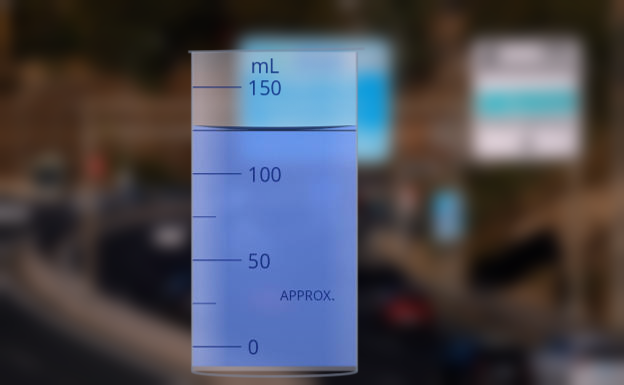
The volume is 125 mL
